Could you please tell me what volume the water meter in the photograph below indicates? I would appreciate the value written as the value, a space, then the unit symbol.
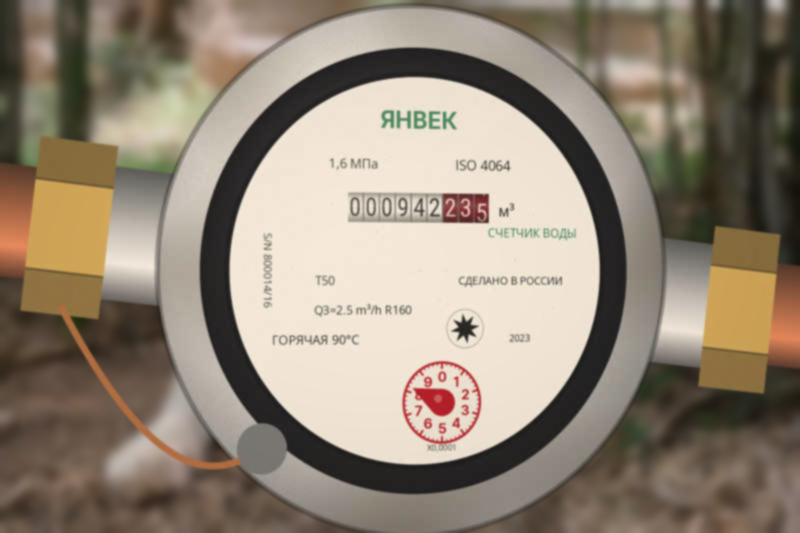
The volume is 942.2348 m³
